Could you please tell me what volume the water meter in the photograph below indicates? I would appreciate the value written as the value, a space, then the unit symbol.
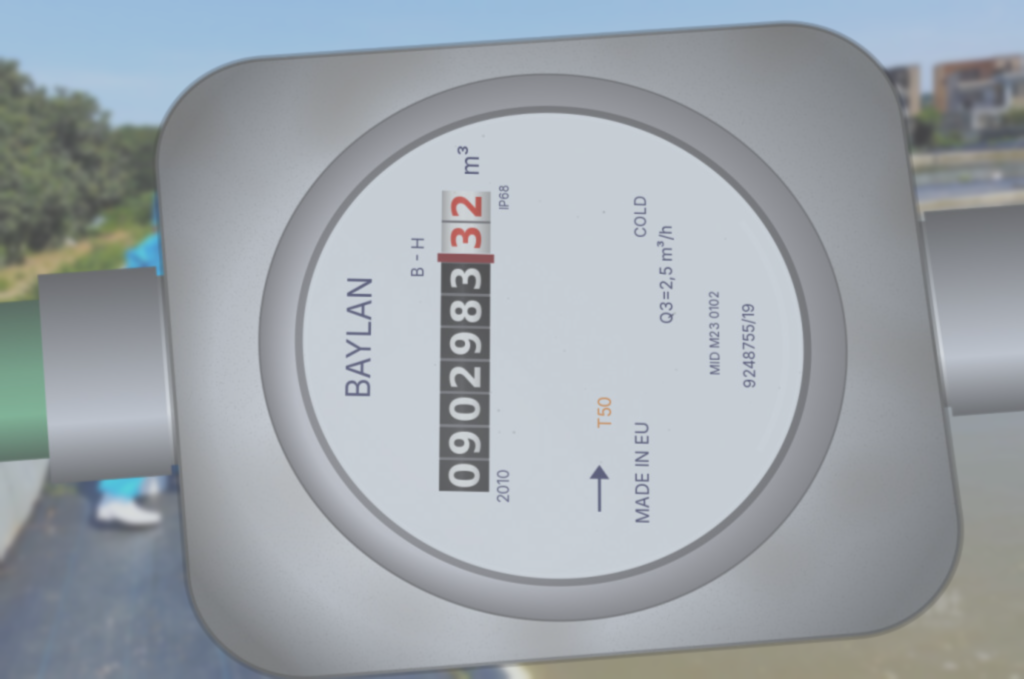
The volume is 902983.32 m³
